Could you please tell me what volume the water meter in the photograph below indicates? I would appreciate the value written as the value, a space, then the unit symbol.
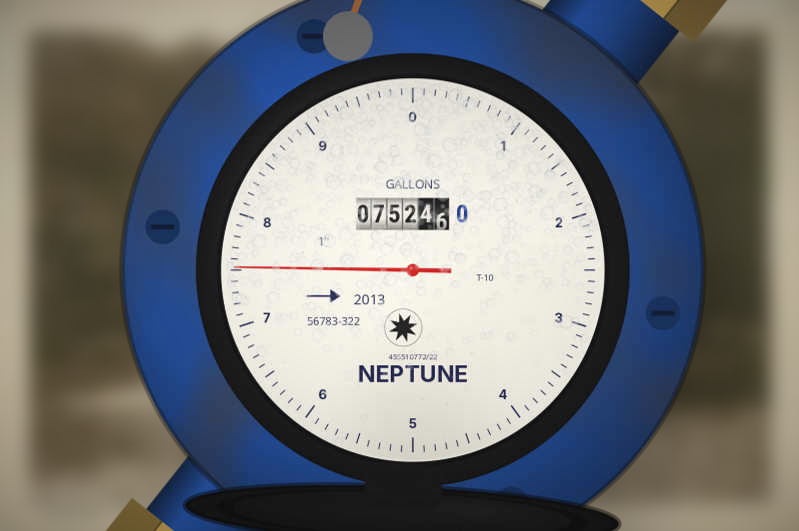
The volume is 752457.5 gal
